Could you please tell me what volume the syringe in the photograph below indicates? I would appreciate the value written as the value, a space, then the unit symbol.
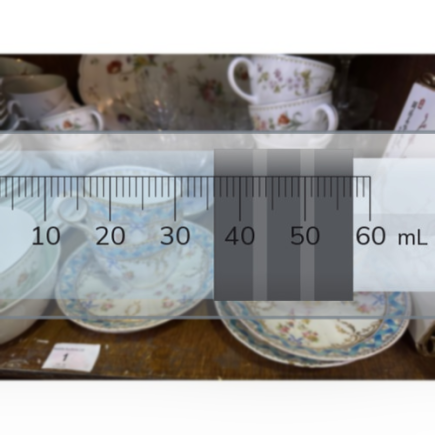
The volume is 36 mL
